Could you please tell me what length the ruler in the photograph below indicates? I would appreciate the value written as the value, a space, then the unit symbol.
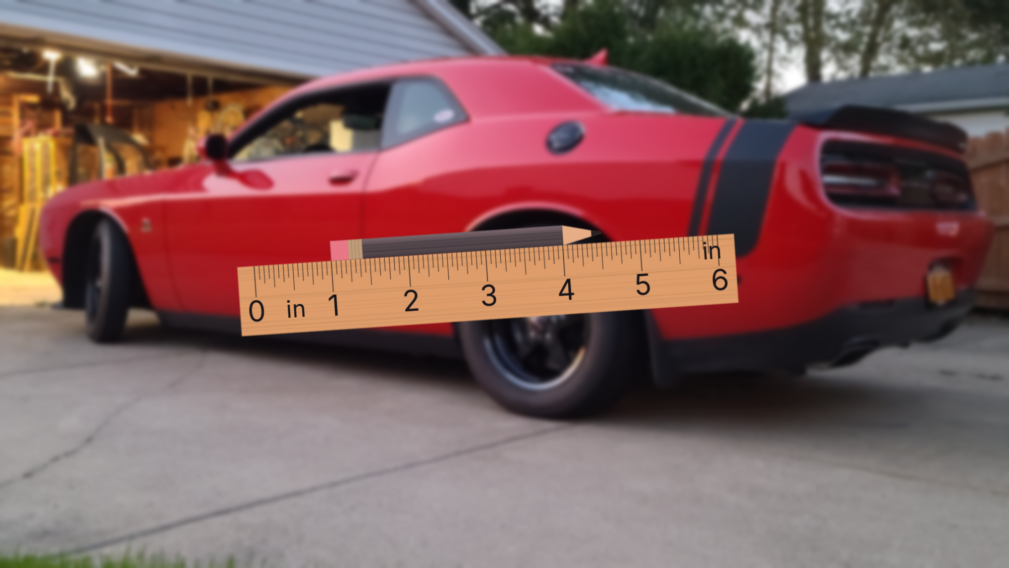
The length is 3.5 in
